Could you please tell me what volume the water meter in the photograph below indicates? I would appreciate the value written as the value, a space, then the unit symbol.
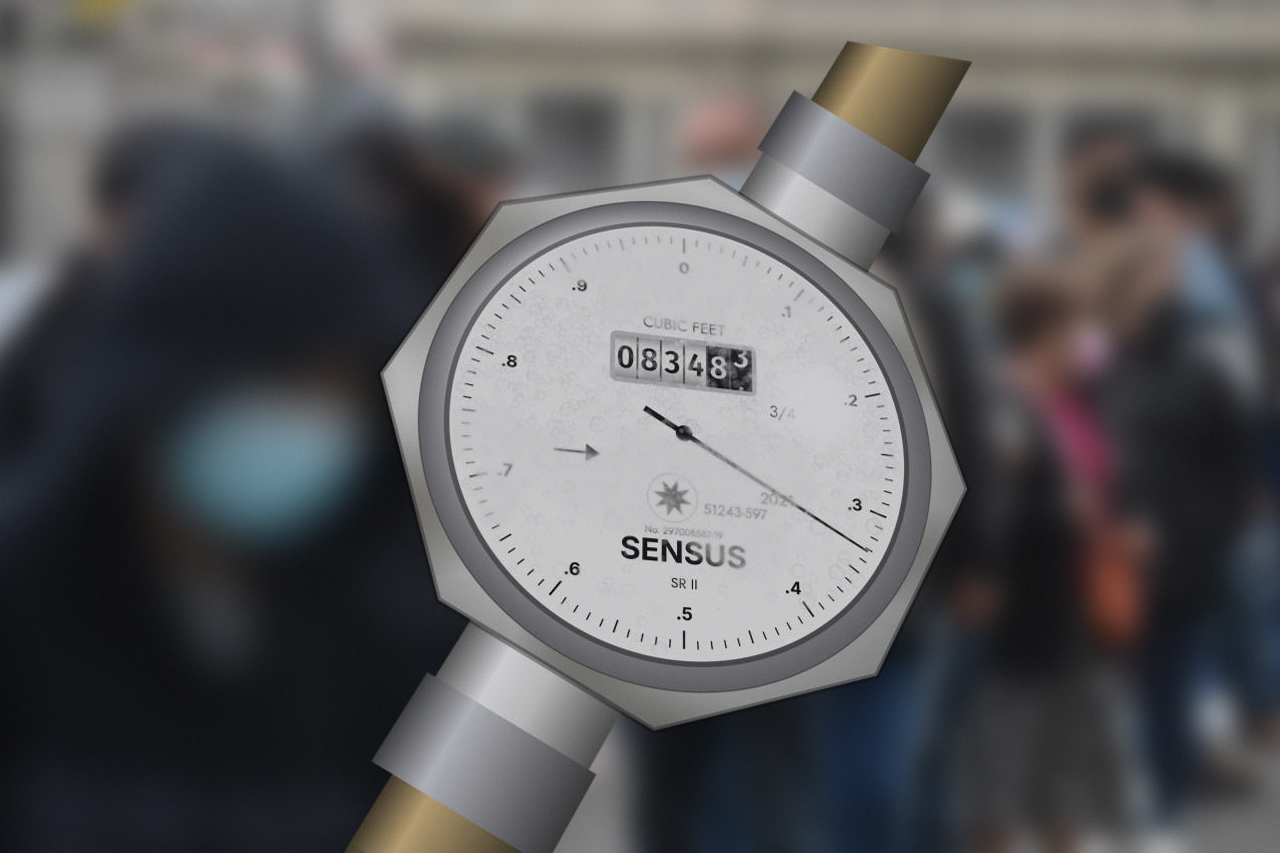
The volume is 83483.33 ft³
